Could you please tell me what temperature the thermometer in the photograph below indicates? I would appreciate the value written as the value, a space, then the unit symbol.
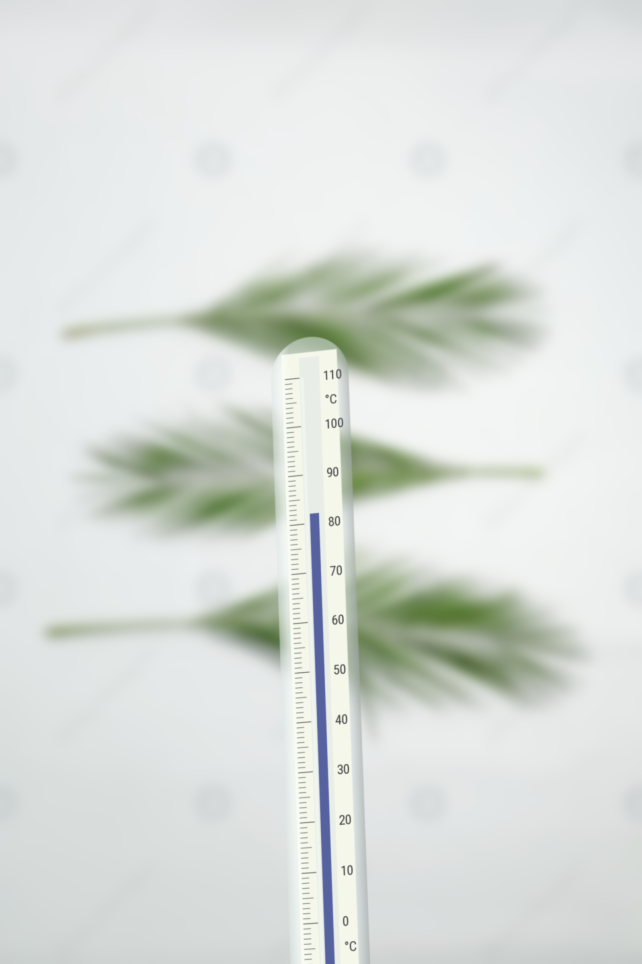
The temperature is 82 °C
